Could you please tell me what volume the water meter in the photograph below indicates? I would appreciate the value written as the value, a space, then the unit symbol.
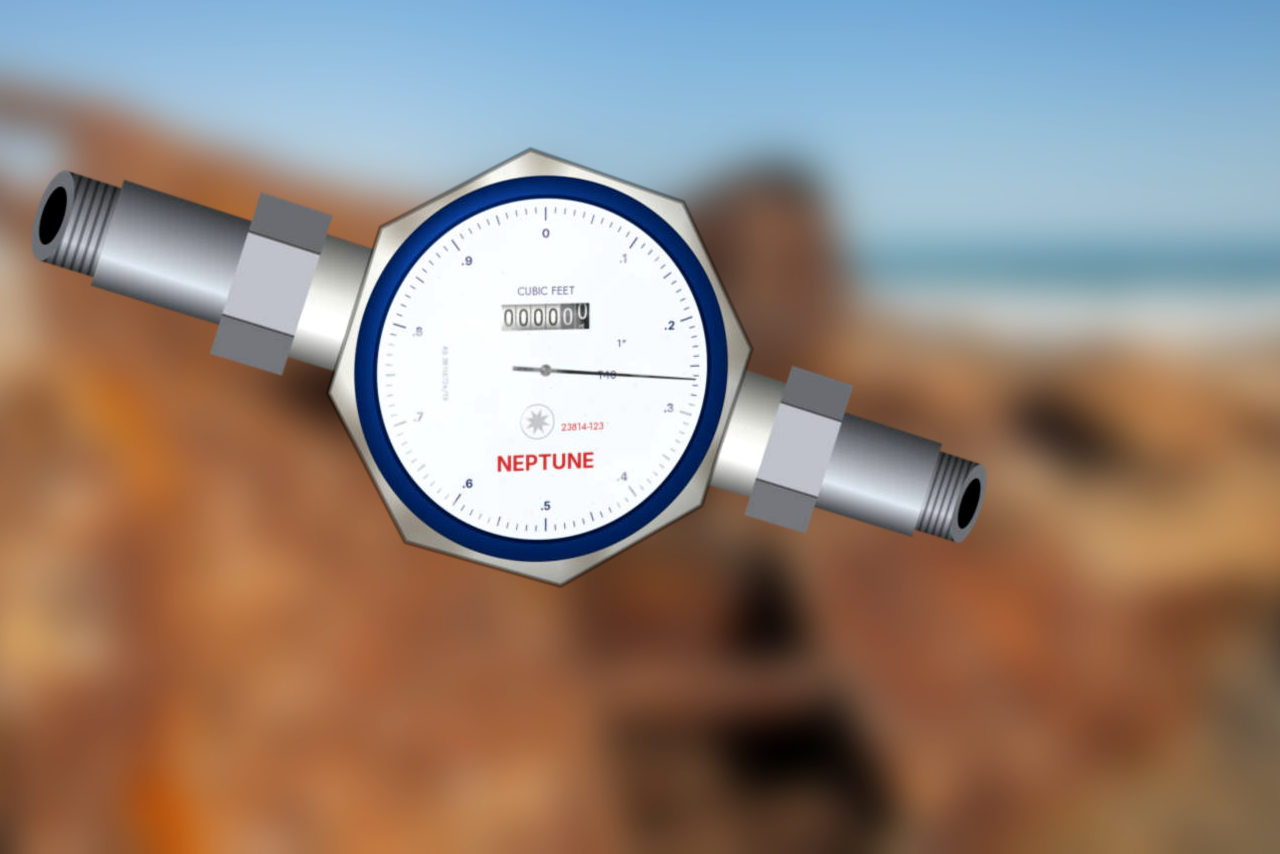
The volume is 0.26 ft³
